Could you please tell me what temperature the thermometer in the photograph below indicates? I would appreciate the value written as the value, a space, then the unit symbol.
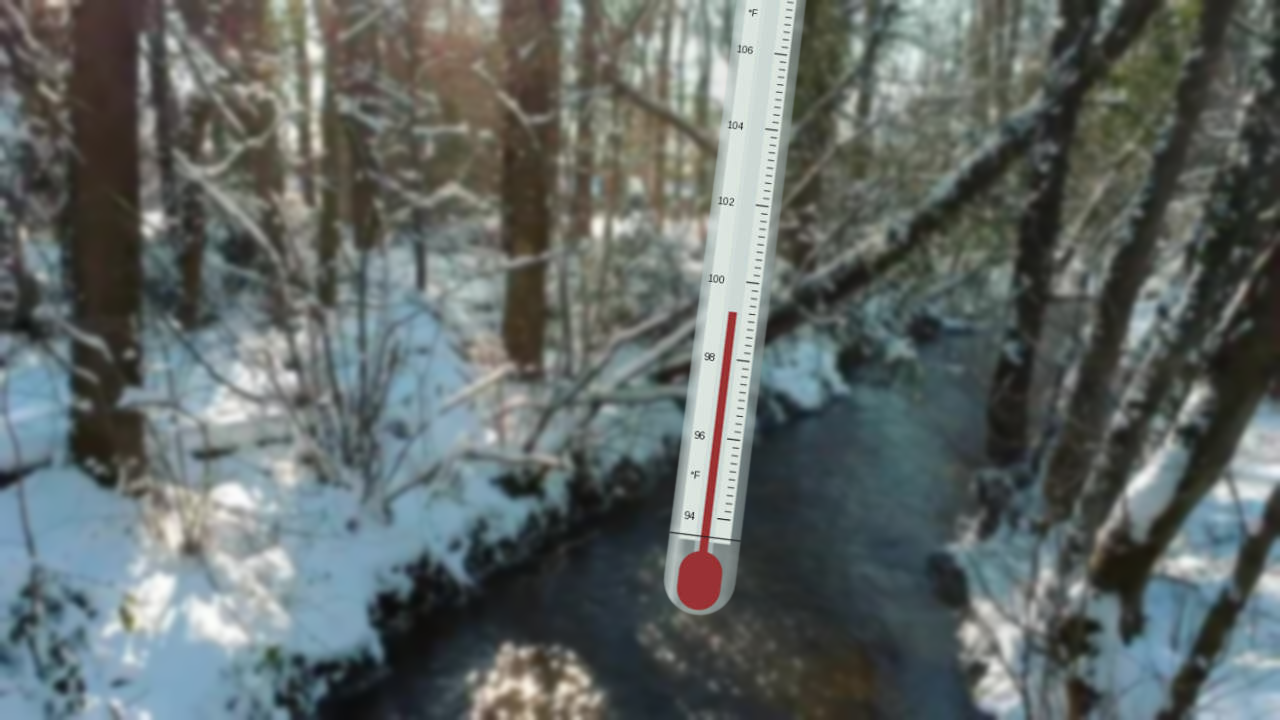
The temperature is 99.2 °F
